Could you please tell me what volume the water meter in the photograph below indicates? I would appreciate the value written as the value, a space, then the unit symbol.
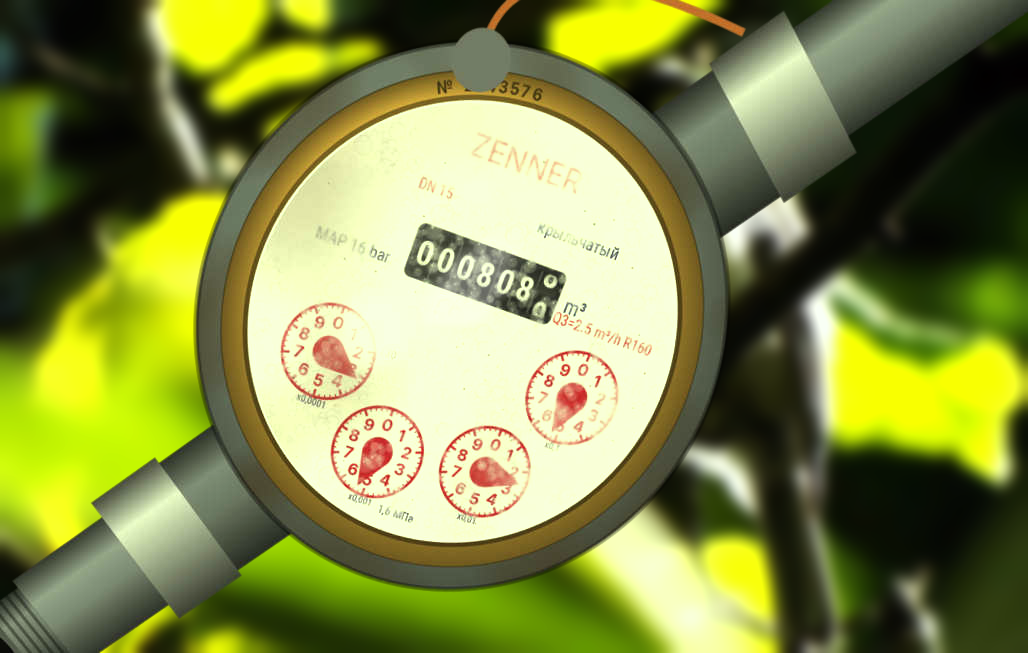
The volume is 8088.5253 m³
